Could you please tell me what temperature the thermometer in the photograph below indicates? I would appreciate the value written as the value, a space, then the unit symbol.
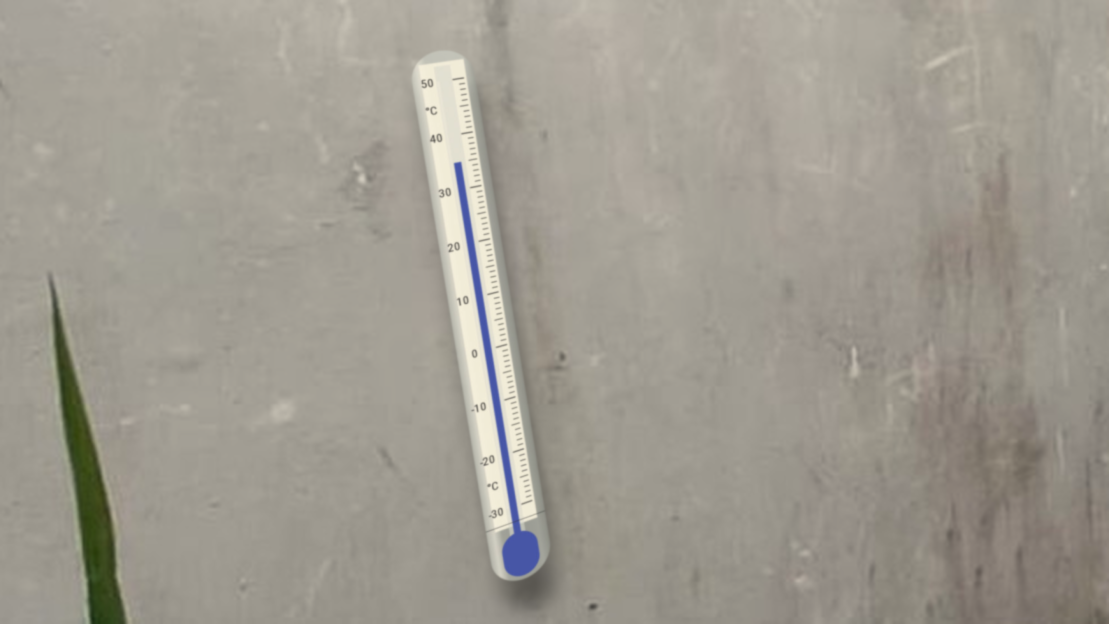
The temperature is 35 °C
